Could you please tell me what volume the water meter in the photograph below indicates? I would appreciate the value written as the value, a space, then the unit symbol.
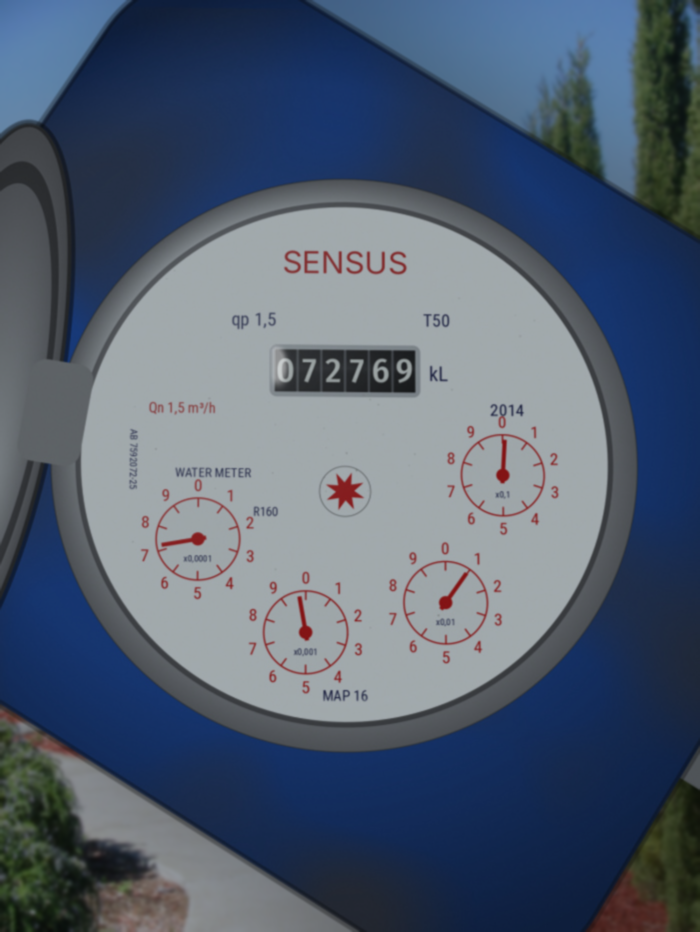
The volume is 72769.0097 kL
